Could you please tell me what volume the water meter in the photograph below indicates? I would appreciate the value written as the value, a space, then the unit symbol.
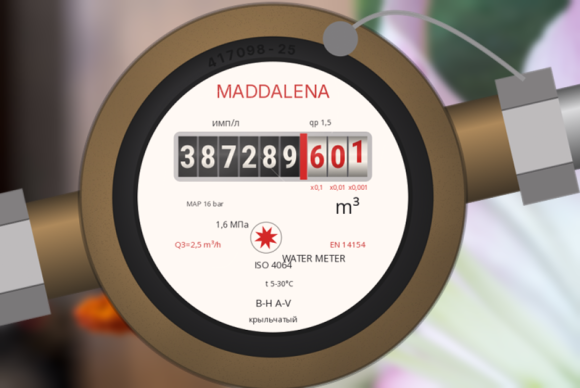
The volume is 387289.601 m³
